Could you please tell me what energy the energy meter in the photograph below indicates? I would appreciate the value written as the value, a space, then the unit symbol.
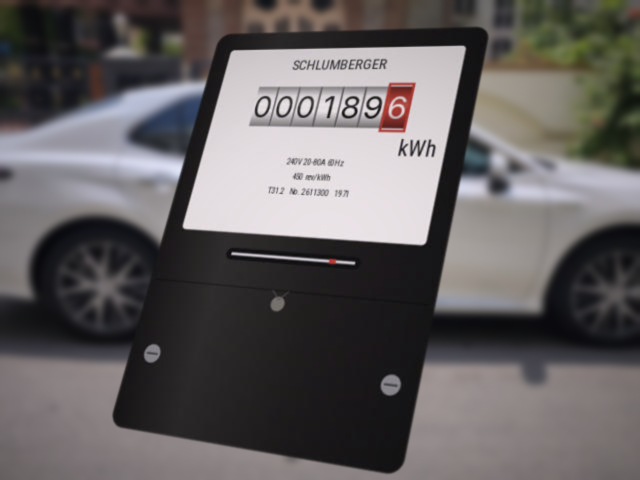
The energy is 189.6 kWh
